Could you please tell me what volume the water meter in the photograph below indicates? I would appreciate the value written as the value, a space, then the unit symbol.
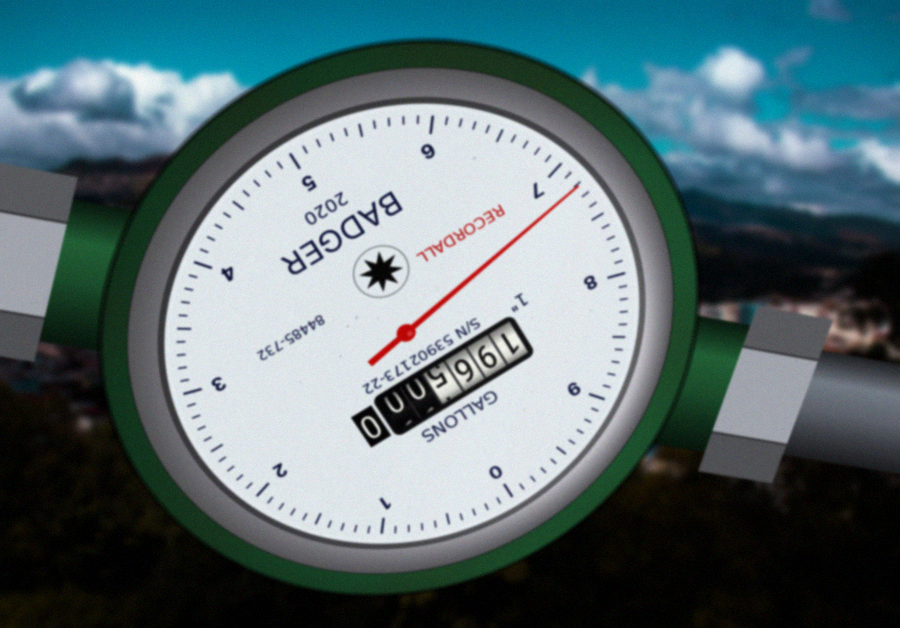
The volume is 1964997.2 gal
